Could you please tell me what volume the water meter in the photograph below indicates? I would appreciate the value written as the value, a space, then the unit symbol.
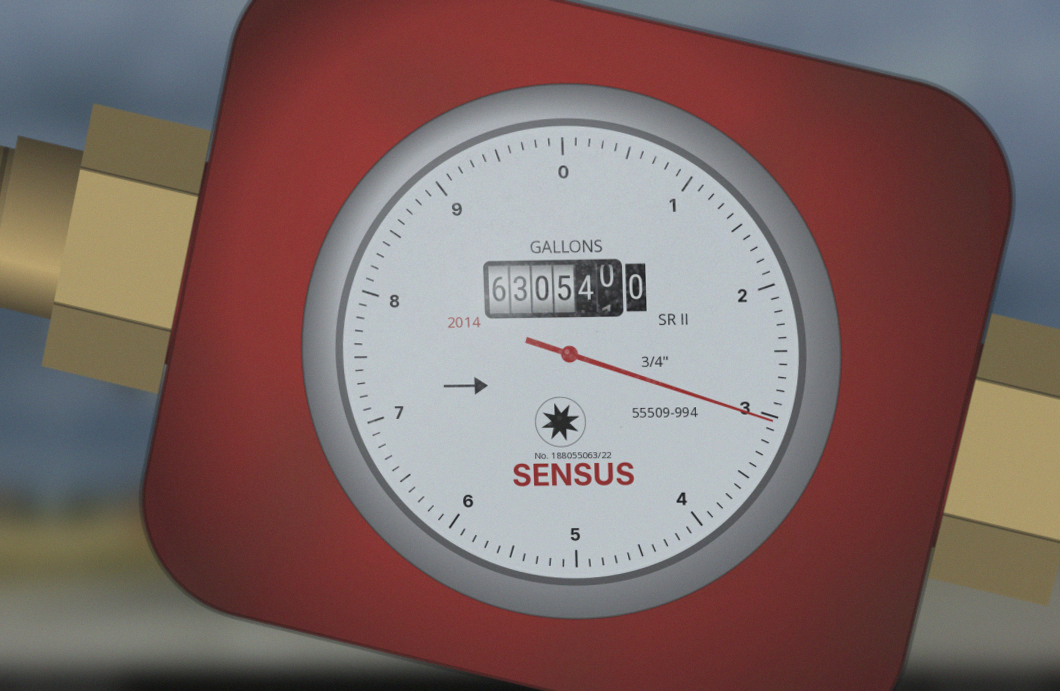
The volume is 6305403.0 gal
